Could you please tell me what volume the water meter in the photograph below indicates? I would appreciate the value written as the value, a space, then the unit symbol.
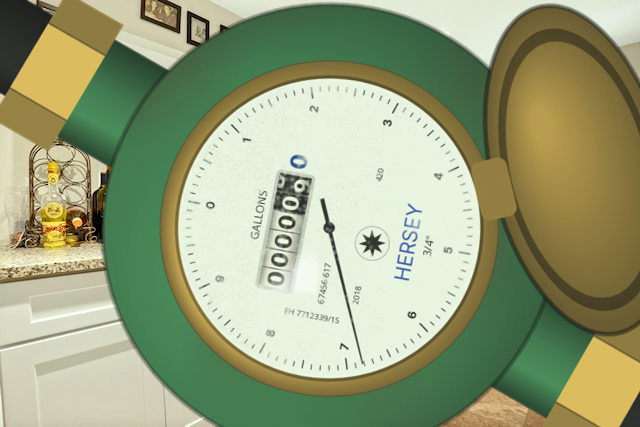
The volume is 86.8 gal
